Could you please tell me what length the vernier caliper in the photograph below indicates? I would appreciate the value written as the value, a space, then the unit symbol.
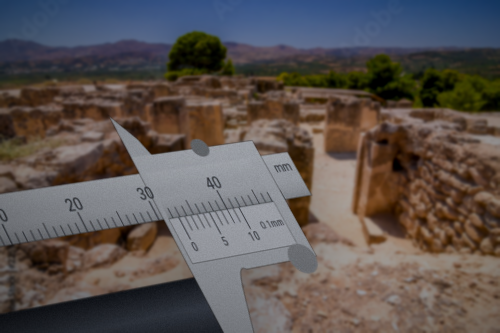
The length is 32.8 mm
